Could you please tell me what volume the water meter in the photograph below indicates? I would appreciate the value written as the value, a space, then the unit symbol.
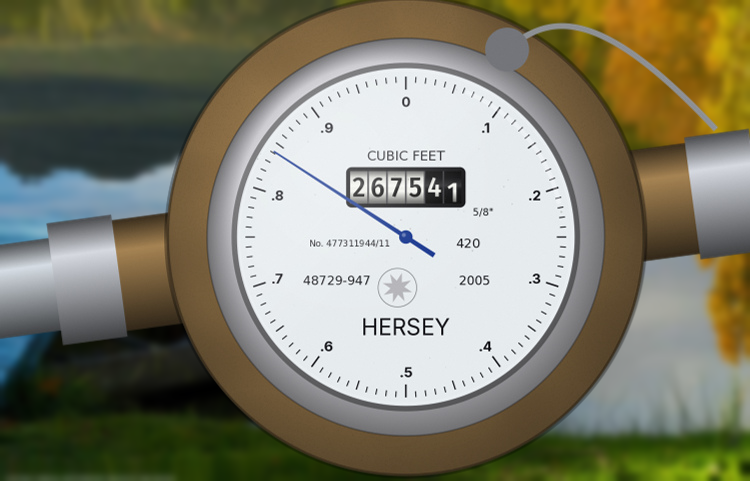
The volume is 267540.84 ft³
